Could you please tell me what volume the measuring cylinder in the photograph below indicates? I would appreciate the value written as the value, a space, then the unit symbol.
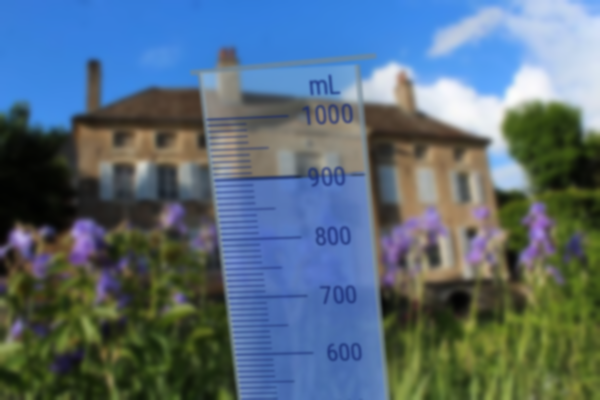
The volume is 900 mL
